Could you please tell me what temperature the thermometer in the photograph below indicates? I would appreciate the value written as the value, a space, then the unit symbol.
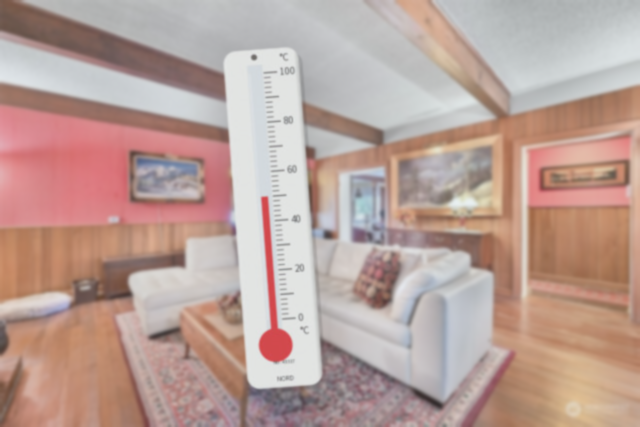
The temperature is 50 °C
